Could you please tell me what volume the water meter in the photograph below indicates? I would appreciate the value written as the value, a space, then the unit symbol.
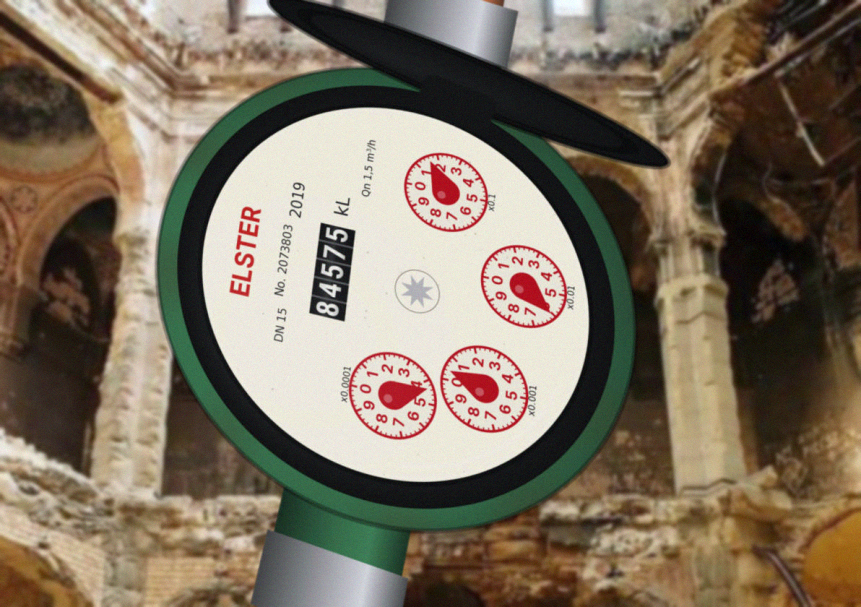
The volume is 84575.1604 kL
